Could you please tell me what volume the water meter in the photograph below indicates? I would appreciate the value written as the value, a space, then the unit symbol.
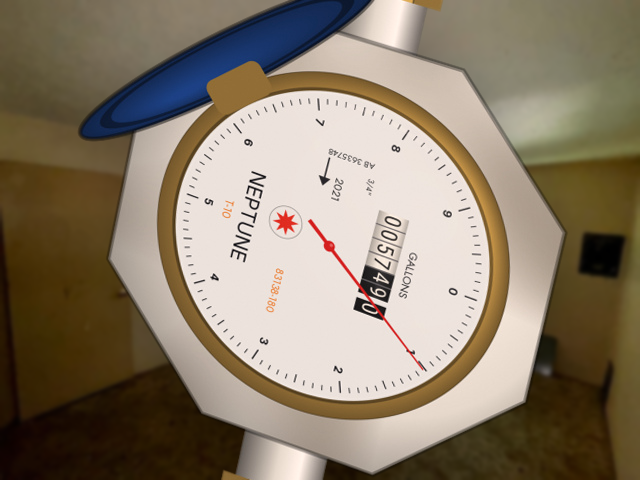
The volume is 57491.0 gal
